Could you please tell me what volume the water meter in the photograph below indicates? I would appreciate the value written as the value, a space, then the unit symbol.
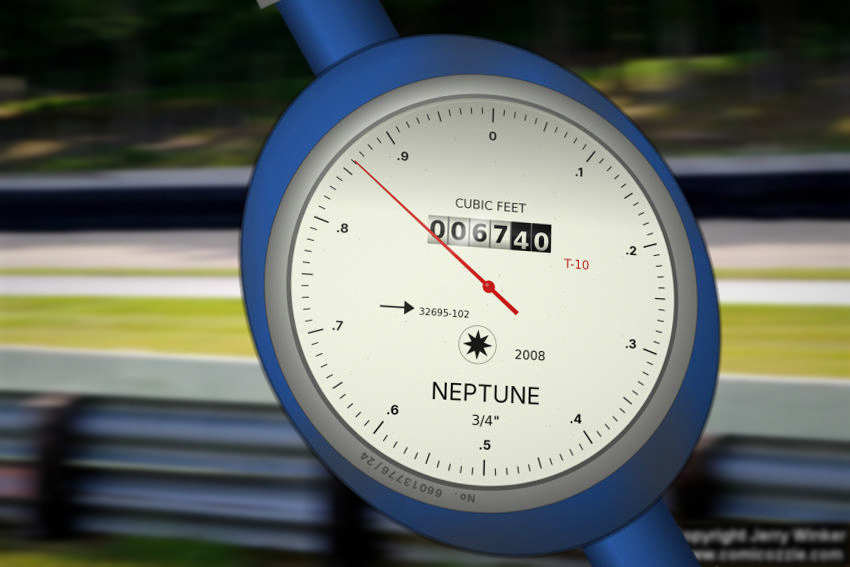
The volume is 6739.86 ft³
